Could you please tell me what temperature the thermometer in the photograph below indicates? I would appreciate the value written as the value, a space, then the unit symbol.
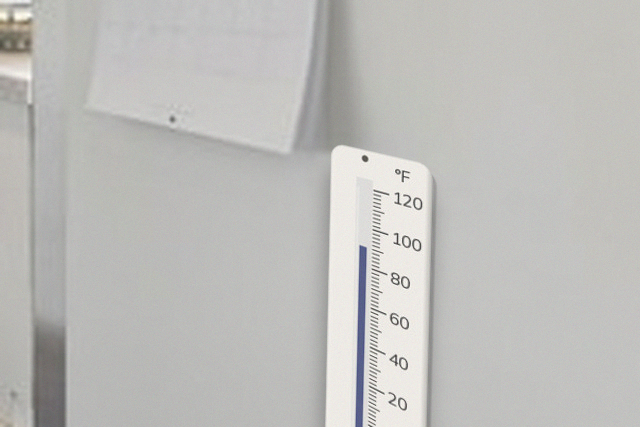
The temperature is 90 °F
